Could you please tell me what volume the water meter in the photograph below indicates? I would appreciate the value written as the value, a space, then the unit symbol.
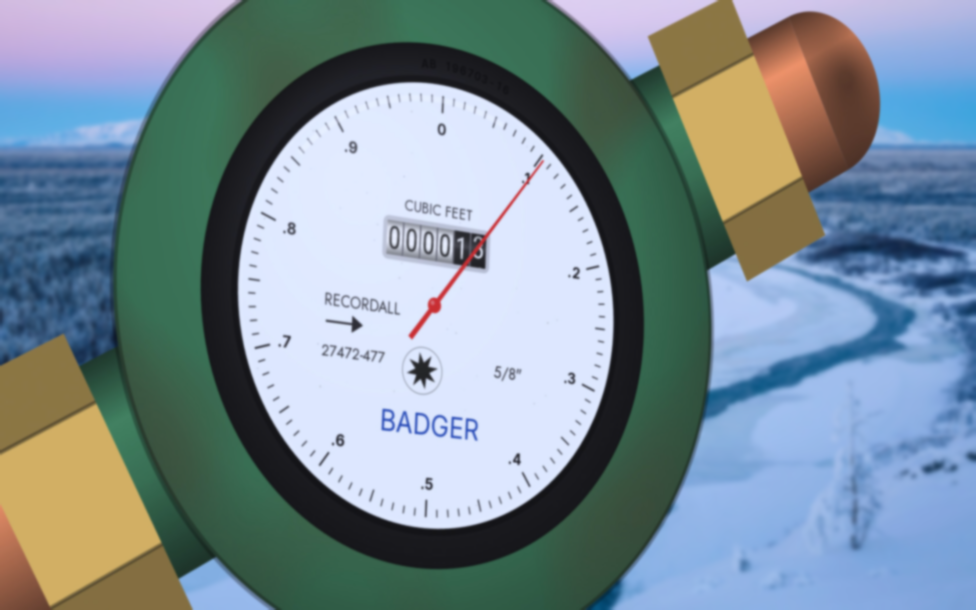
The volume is 13.10 ft³
